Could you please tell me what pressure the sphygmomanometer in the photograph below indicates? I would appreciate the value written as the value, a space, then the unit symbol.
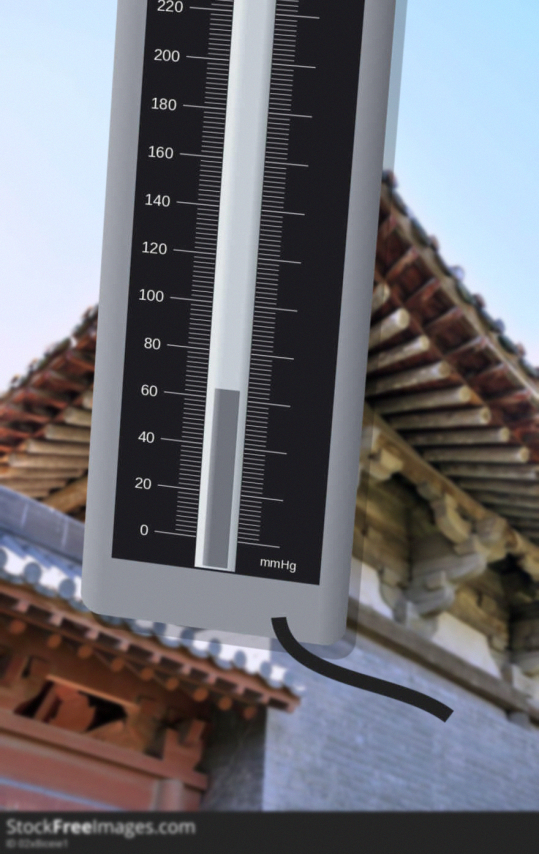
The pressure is 64 mmHg
